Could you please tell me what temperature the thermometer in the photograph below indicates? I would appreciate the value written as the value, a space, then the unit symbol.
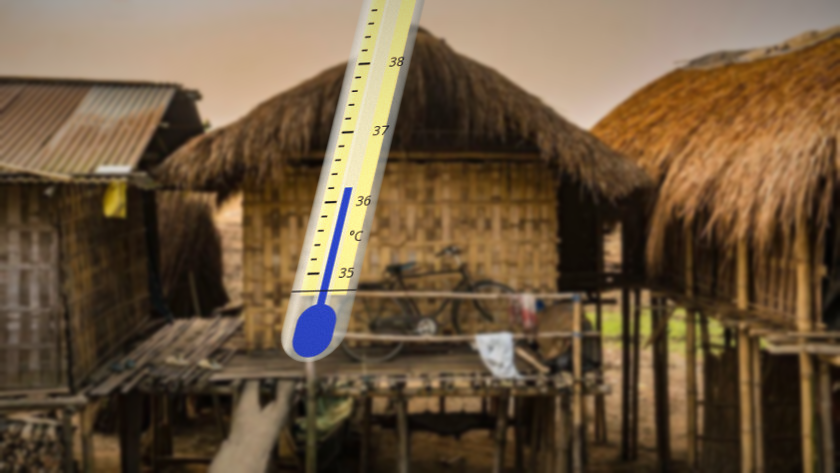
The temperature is 36.2 °C
